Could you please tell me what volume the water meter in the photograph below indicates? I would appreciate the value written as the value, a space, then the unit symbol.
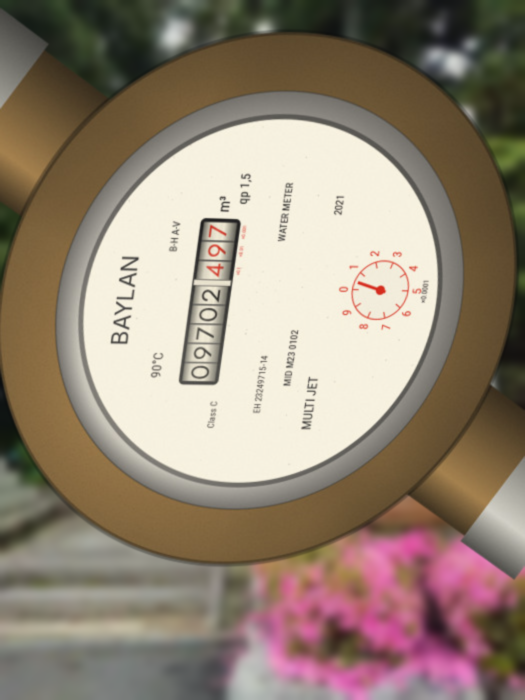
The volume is 9702.4970 m³
